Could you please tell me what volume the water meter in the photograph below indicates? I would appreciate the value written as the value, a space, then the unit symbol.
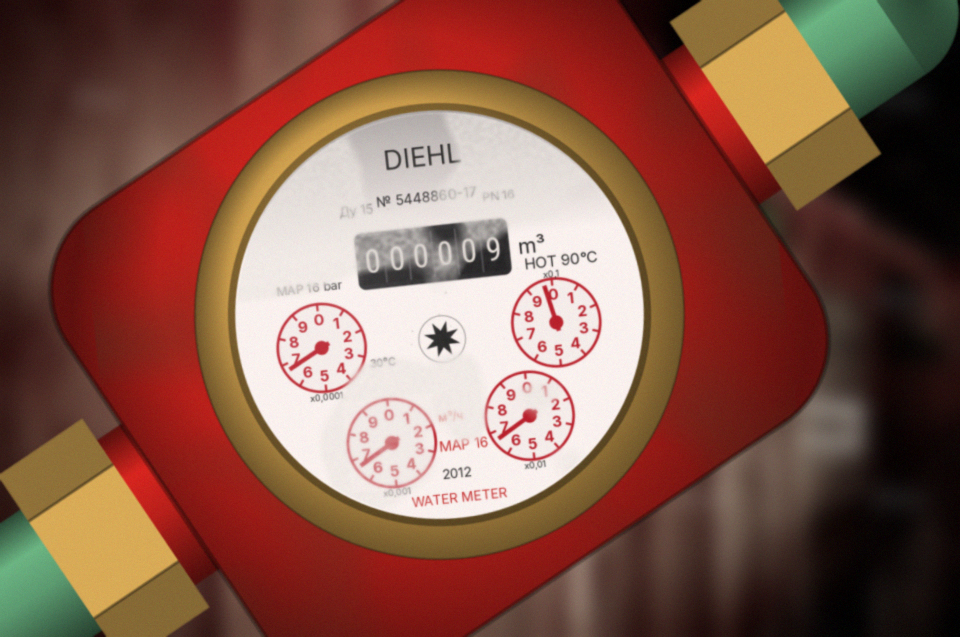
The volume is 8.9666 m³
